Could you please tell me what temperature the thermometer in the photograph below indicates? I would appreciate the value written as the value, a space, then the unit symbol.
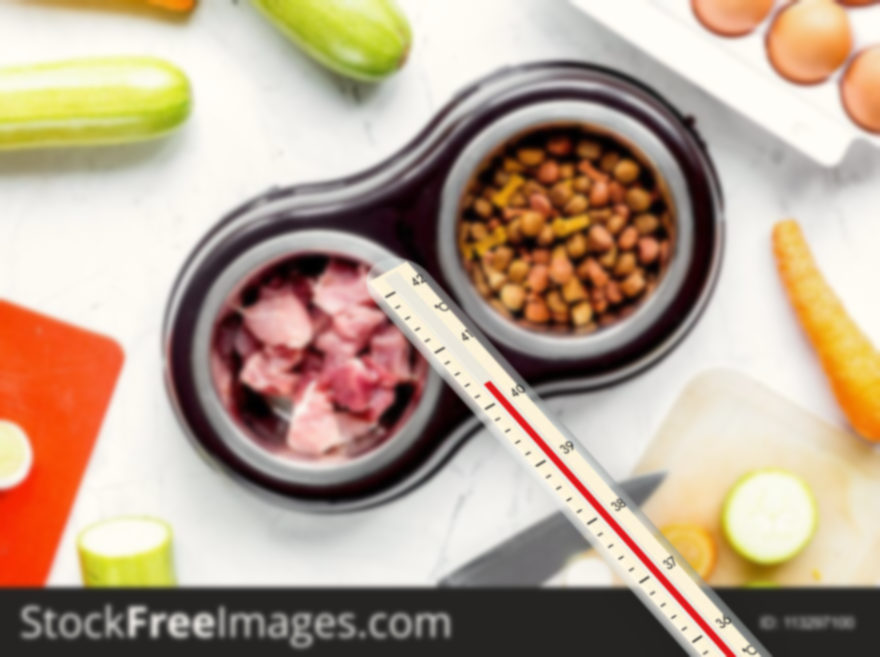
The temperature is 40.3 °C
